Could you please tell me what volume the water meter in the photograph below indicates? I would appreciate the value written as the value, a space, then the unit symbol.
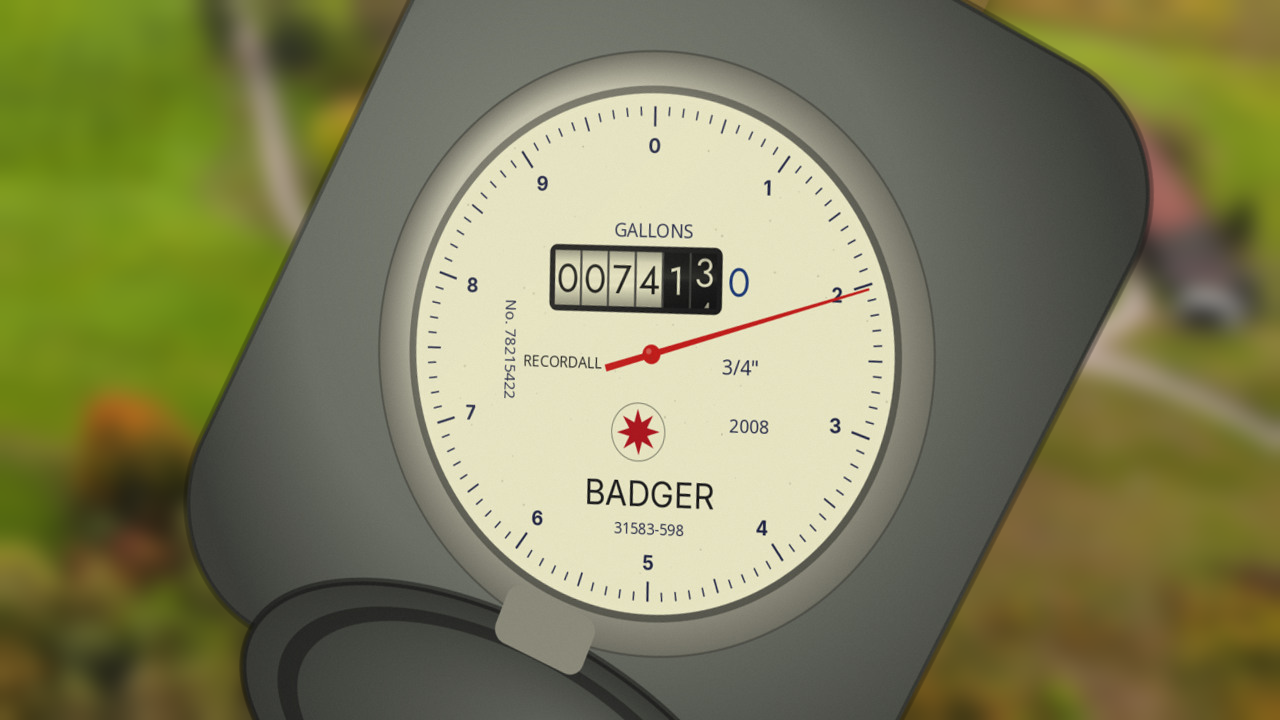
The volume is 74132.0 gal
